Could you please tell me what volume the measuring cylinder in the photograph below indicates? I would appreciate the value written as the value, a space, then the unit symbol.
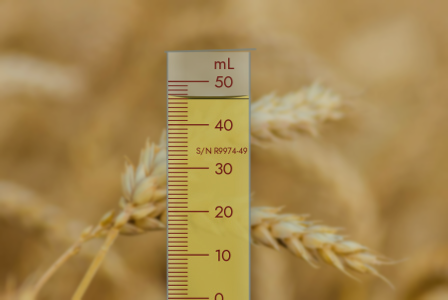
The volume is 46 mL
